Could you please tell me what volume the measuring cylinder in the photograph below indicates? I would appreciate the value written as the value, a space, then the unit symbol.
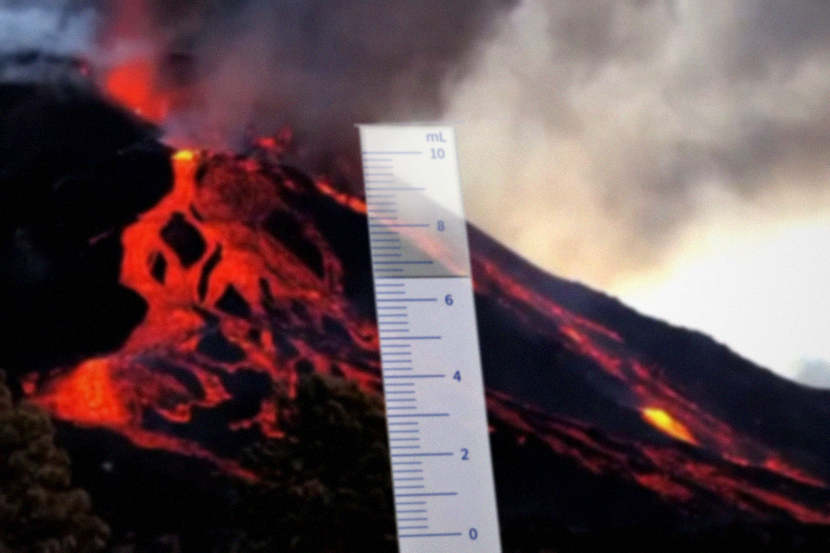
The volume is 6.6 mL
